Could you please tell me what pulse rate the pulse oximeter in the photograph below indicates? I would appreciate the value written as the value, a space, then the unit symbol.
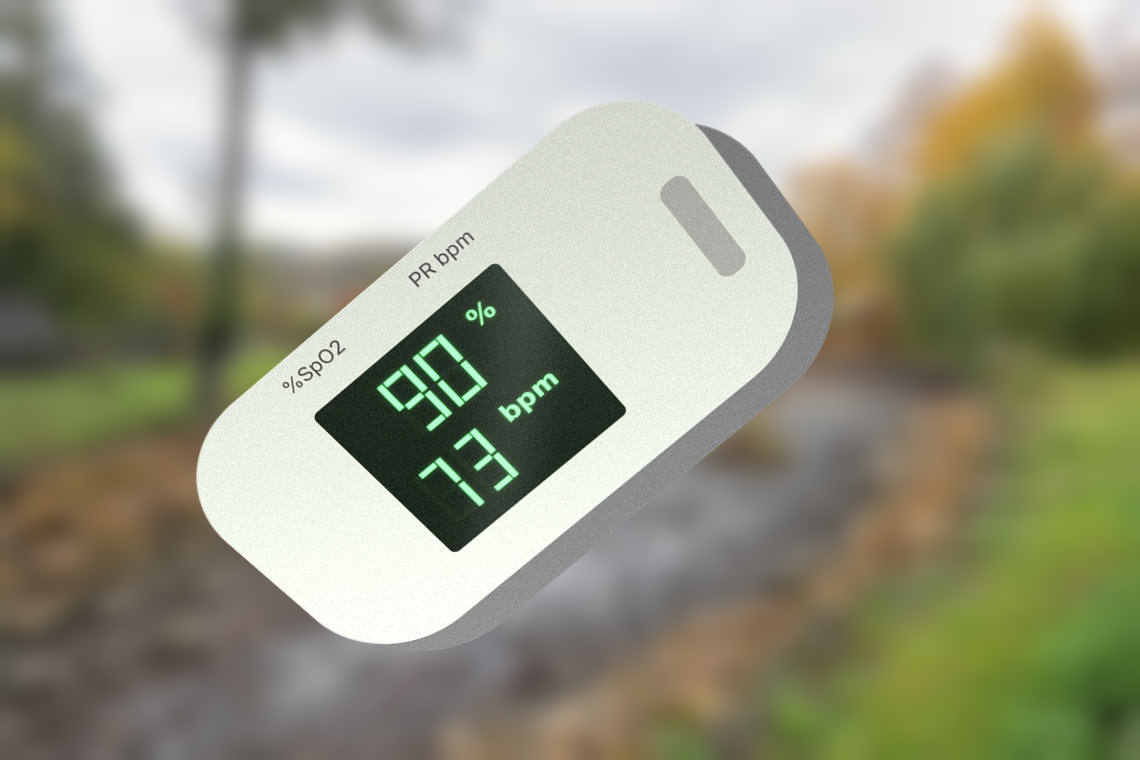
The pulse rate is 73 bpm
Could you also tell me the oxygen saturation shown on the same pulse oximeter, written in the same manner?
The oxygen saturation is 90 %
